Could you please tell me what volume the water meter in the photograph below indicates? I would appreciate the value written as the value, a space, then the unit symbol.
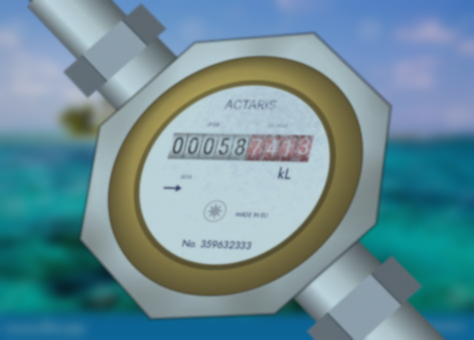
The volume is 58.7413 kL
